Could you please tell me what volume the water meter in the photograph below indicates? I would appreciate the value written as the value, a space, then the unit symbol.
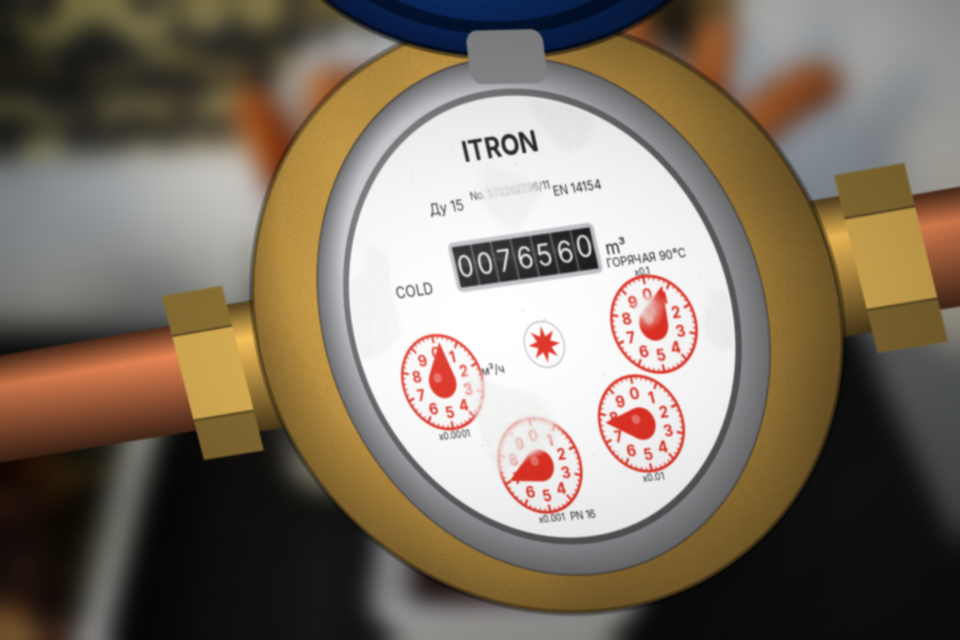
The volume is 76560.0770 m³
